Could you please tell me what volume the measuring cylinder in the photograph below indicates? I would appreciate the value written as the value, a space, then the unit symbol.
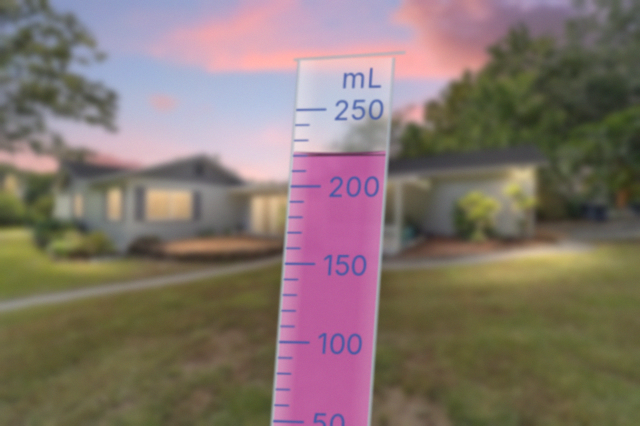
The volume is 220 mL
